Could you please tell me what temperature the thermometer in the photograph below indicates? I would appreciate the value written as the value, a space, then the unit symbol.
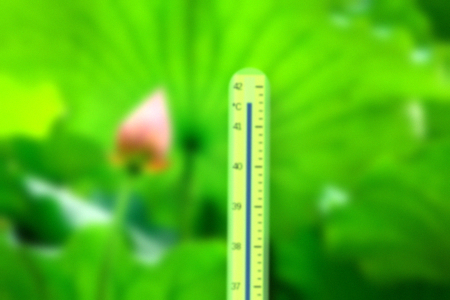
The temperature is 41.6 °C
